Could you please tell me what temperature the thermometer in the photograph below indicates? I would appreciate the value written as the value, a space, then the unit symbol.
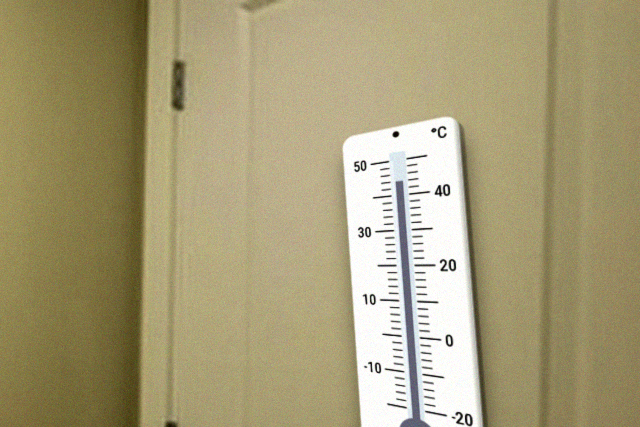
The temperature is 44 °C
